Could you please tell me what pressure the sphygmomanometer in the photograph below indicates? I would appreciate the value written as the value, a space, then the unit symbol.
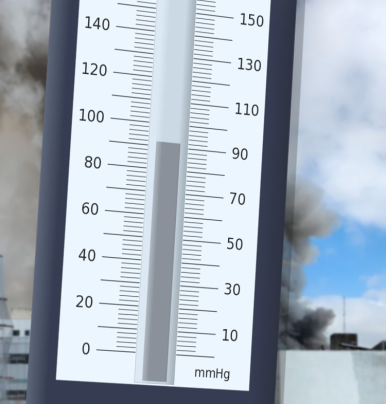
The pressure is 92 mmHg
